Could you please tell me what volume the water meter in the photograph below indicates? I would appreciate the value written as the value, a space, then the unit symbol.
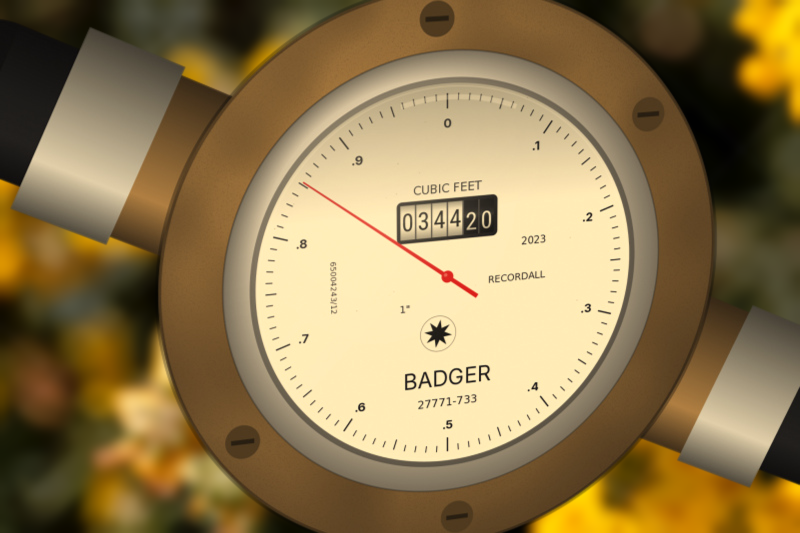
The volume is 34419.85 ft³
